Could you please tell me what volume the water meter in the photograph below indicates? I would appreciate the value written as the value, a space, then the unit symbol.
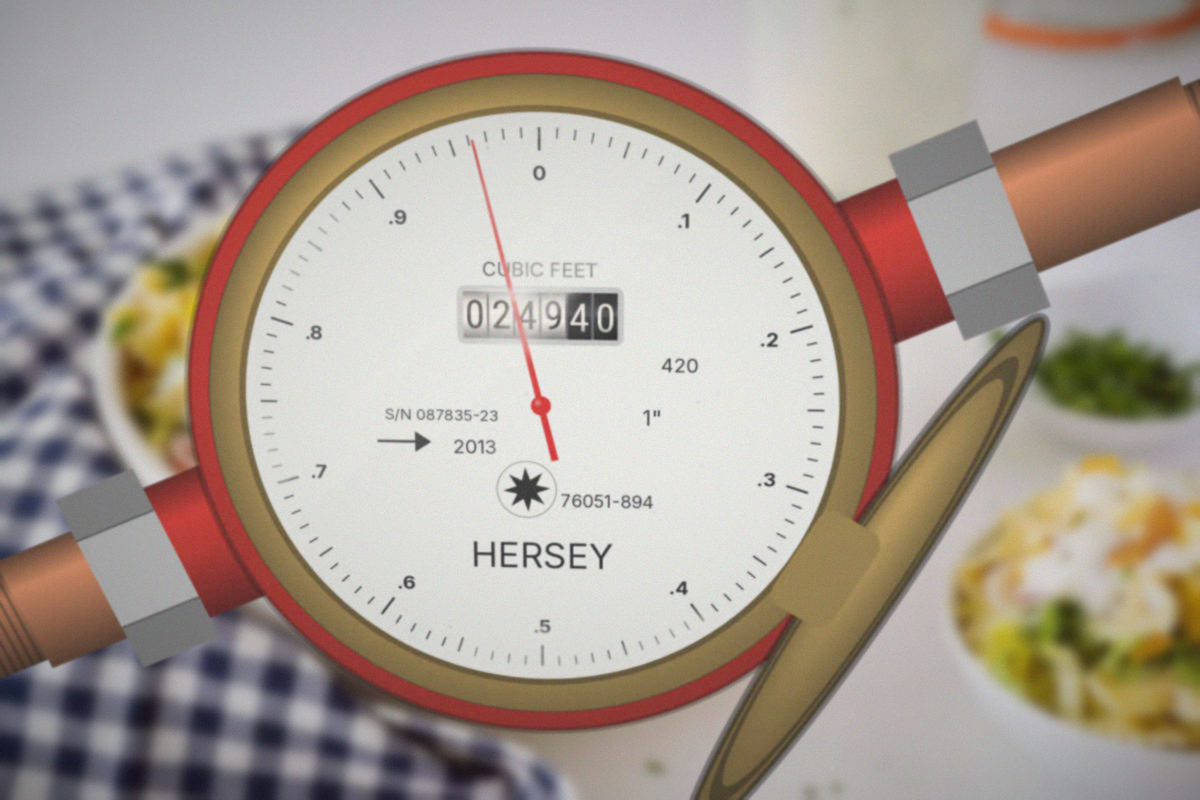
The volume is 24939.96 ft³
